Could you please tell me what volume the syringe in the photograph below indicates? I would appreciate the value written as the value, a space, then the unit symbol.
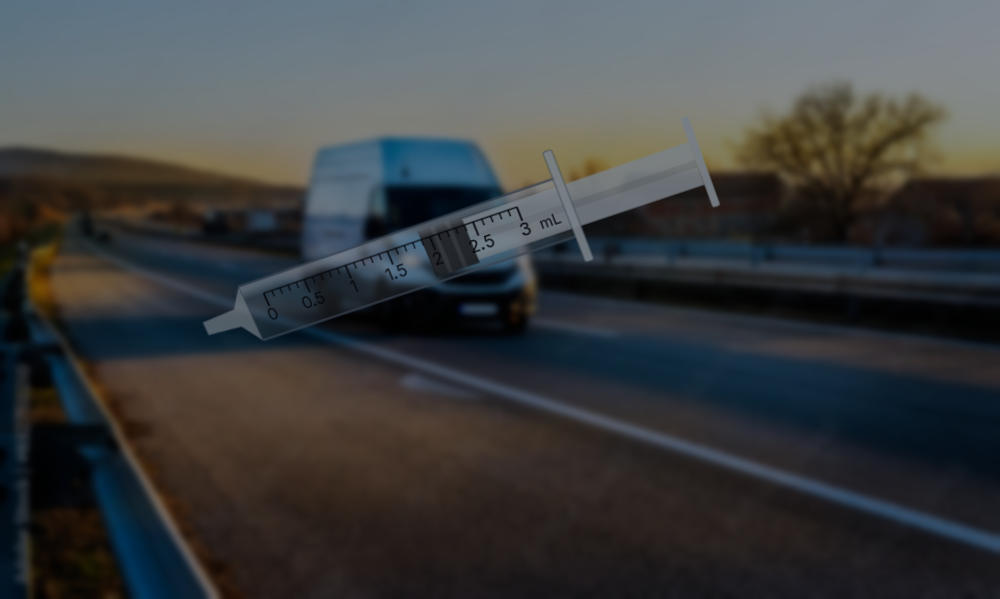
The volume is 1.9 mL
